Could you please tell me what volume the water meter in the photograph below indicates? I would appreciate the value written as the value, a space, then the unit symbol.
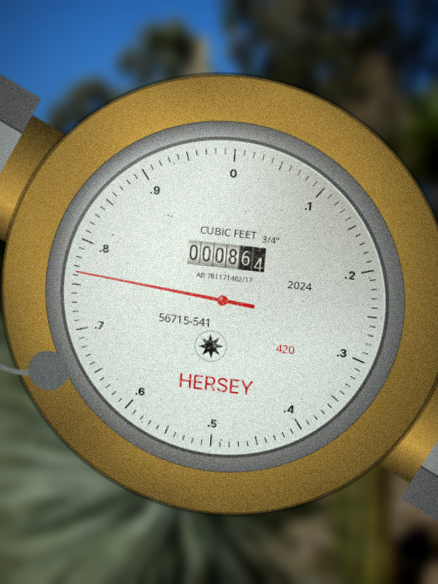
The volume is 863.76 ft³
